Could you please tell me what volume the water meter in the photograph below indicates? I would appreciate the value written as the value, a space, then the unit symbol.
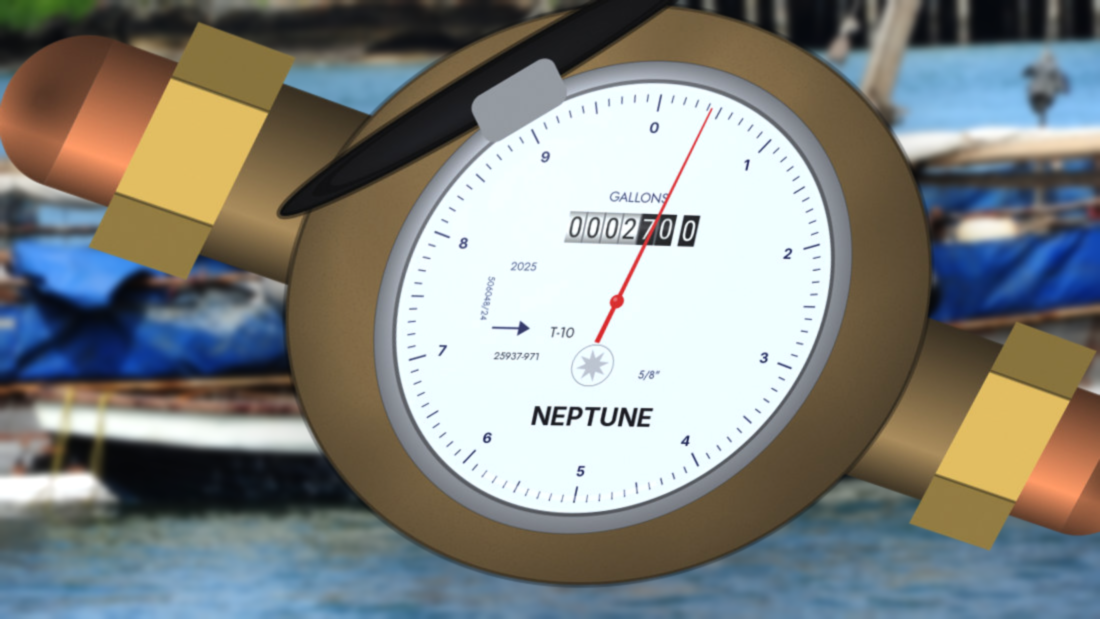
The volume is 2700.4 gal
